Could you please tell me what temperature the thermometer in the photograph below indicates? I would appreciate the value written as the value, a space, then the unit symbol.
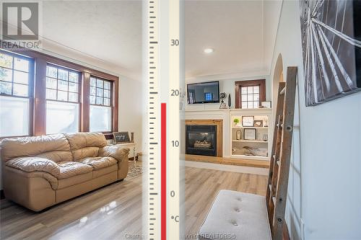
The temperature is 18 °C
